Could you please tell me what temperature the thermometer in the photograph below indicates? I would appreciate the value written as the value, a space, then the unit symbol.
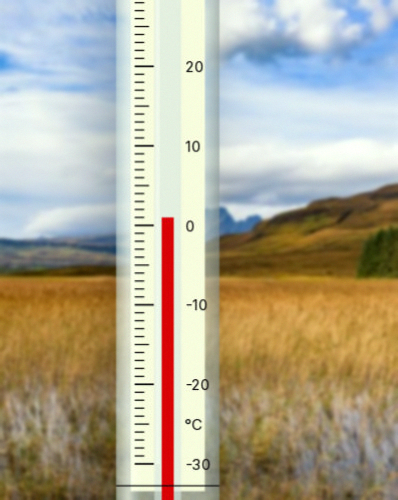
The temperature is 1 °C
